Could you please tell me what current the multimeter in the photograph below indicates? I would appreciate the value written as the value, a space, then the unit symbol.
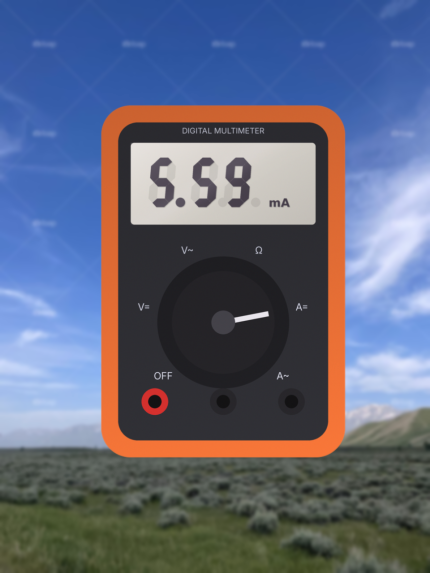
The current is 5.59 mA
